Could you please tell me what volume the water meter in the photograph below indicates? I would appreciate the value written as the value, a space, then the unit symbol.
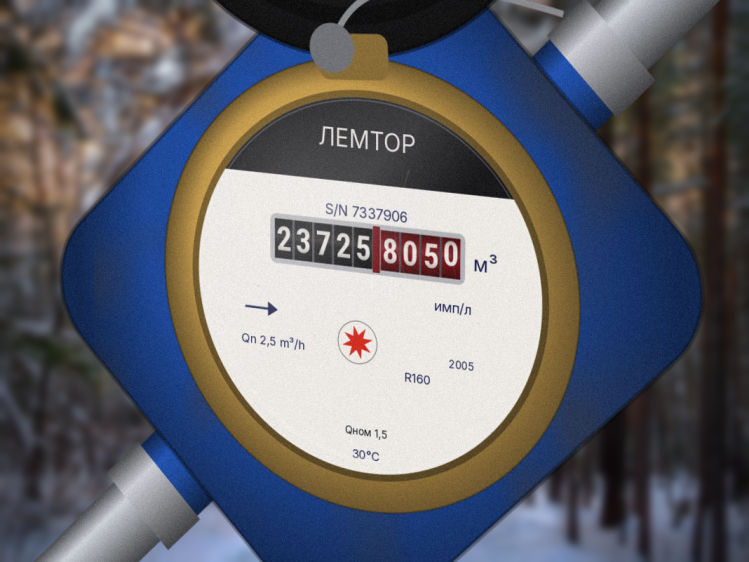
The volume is 23725.8050 m³
